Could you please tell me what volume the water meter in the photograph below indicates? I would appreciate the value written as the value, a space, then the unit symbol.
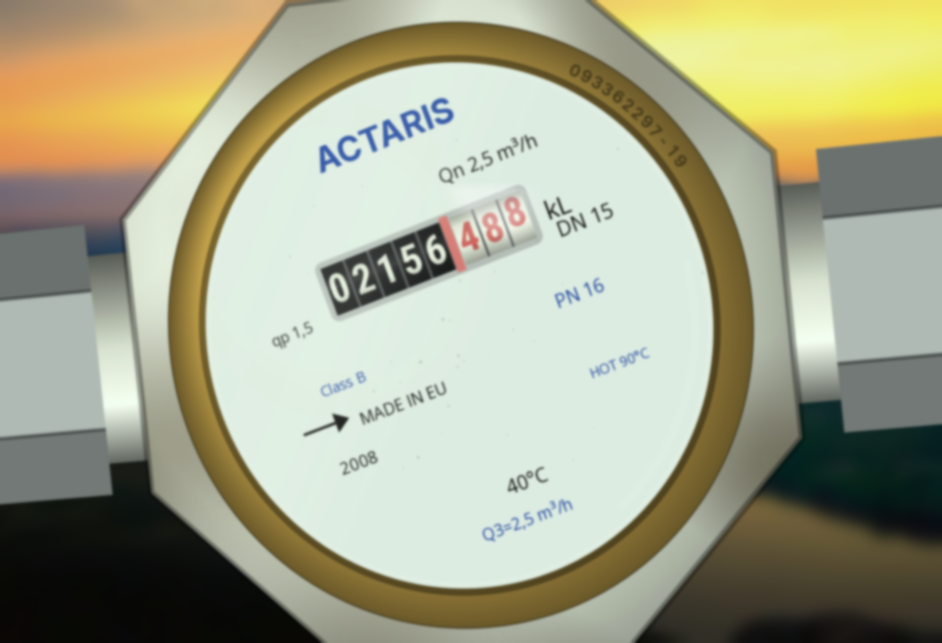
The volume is 2156.488 kL
